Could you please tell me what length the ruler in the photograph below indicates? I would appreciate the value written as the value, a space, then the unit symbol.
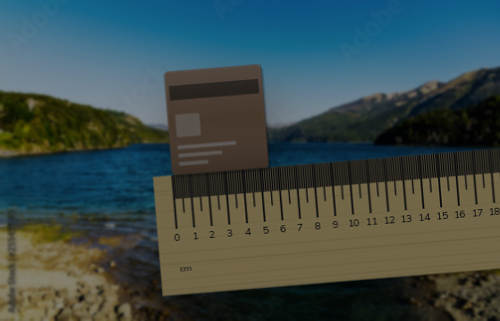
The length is 5.5 cm
